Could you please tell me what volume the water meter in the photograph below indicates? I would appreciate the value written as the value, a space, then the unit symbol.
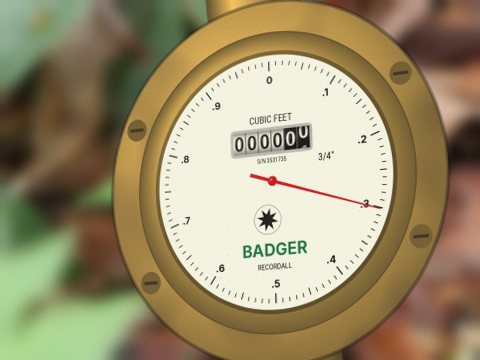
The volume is 0.30 ft³
